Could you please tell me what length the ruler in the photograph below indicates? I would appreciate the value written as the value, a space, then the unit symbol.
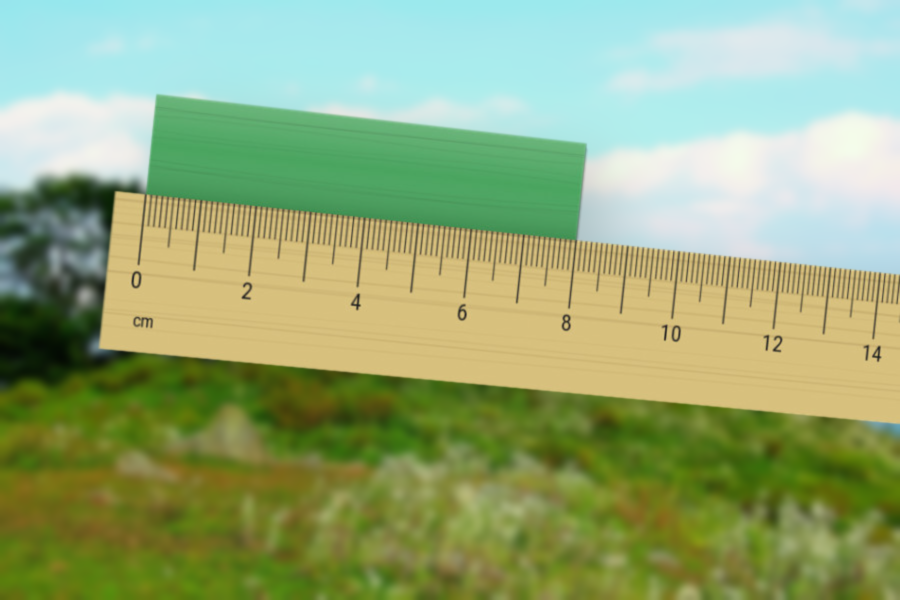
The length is 8 cm
